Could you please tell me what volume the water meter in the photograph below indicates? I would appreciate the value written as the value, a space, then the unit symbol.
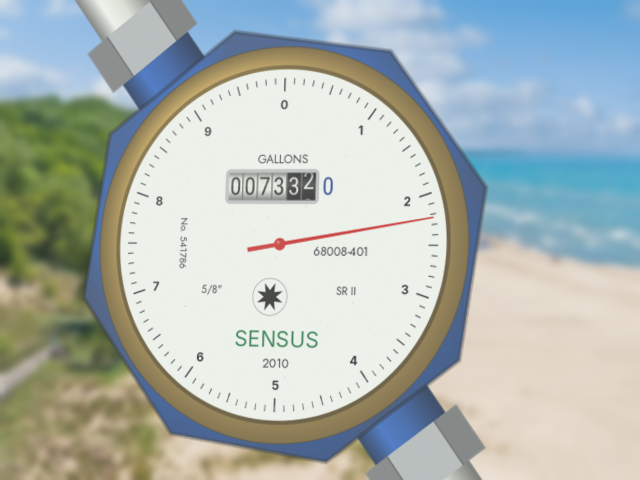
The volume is 73322.2 gal
